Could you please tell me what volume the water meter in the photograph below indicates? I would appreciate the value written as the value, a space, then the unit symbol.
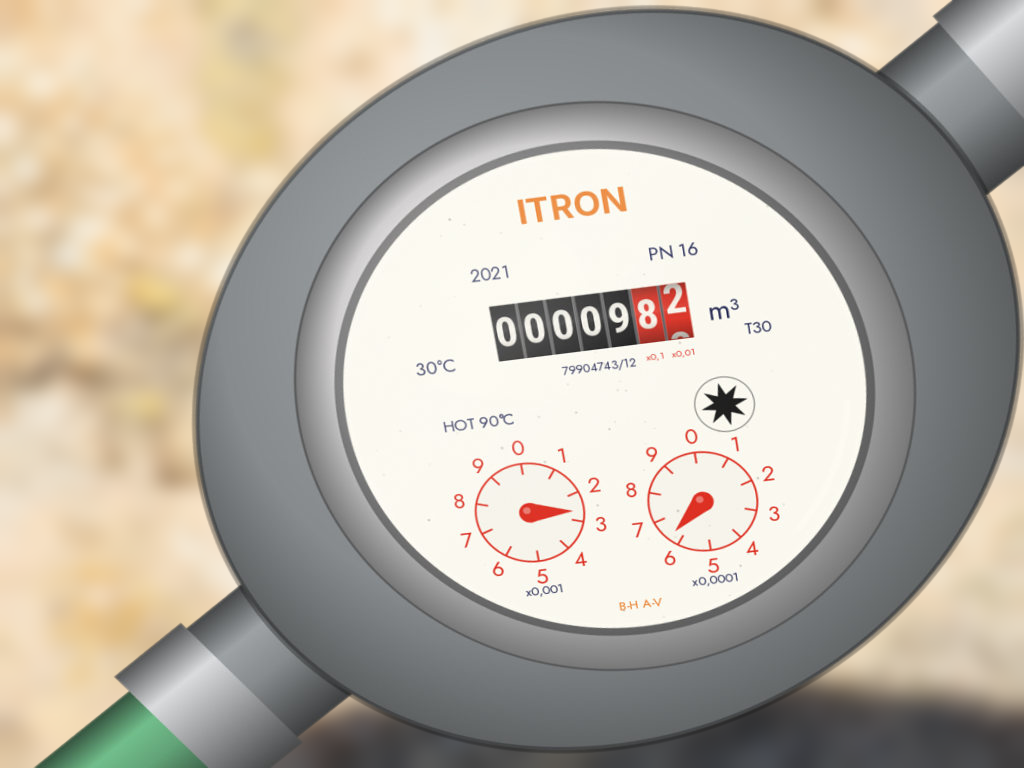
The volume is 9.8226 m³
